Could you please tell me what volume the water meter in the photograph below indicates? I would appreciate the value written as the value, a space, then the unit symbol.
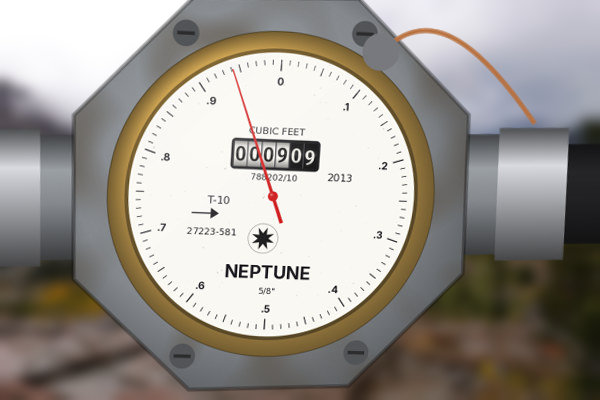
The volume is 908.94 ft³
